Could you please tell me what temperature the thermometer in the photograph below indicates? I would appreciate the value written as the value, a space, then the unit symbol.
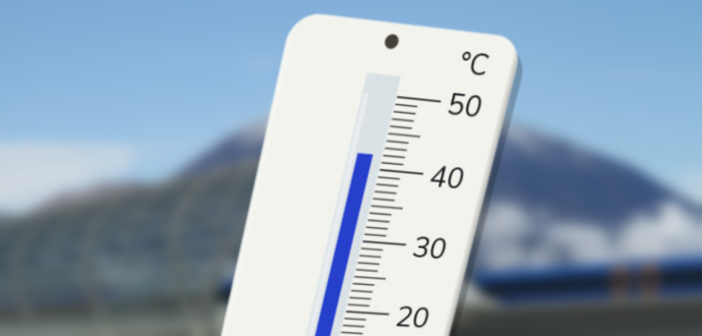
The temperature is 42 °C
